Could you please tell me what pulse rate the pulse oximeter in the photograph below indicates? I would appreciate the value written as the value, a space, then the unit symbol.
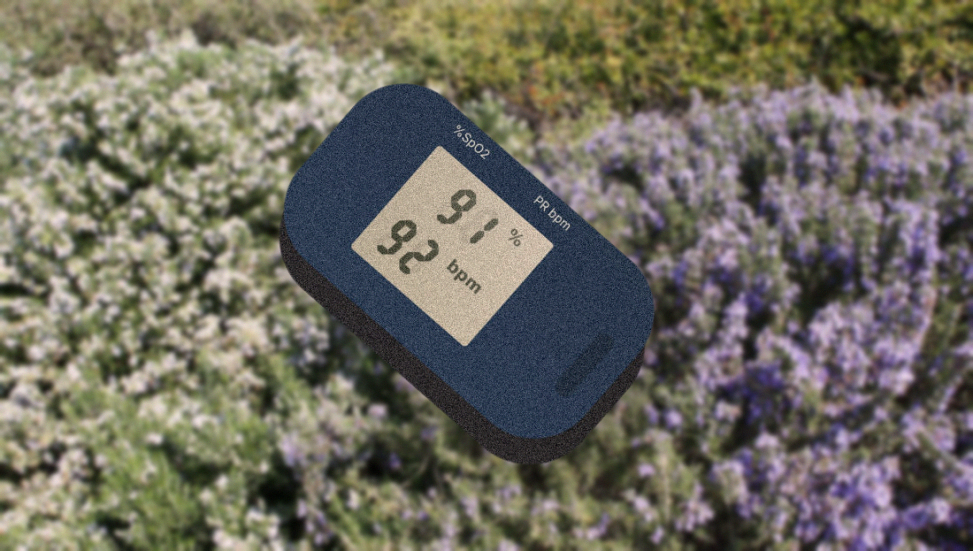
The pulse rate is 92 bpm
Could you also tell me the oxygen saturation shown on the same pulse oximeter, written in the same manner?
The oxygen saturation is 91 %
